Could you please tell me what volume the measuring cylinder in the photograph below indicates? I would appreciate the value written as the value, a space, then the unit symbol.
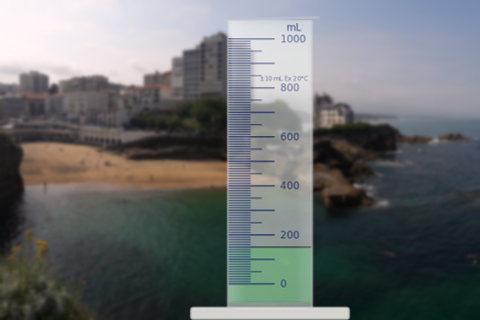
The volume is 150 mL
